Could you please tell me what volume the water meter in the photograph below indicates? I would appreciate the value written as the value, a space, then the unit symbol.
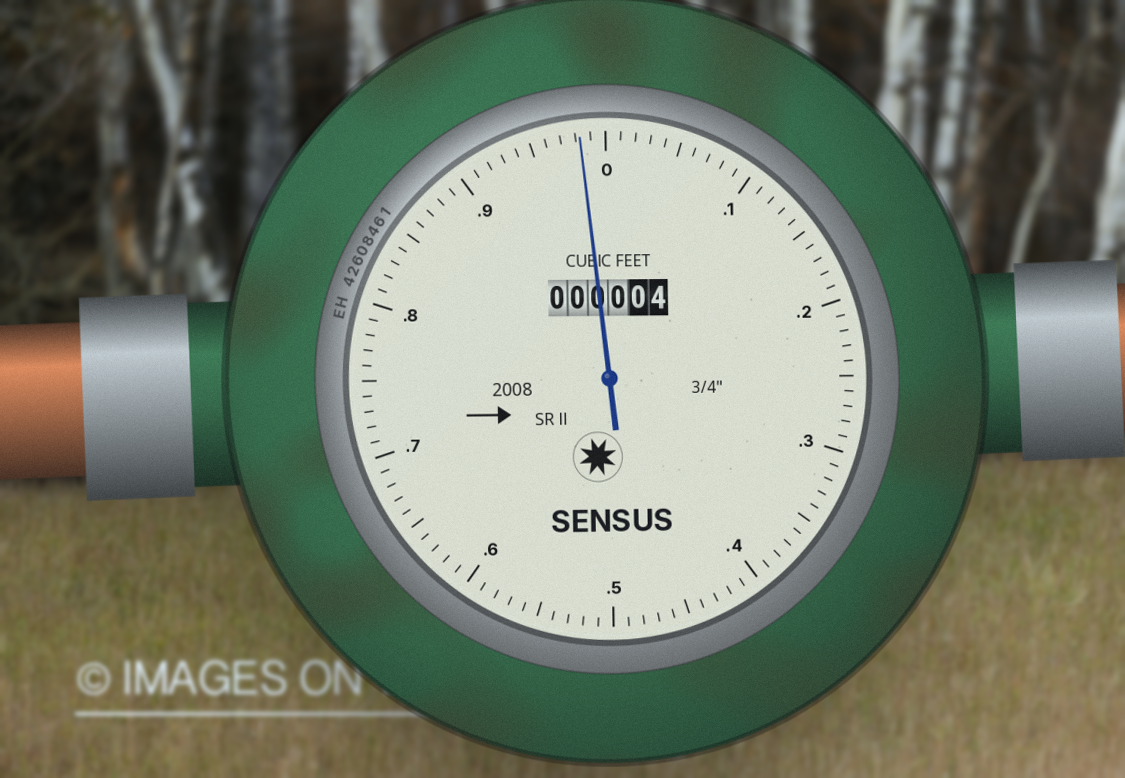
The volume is 3.98 ft³
